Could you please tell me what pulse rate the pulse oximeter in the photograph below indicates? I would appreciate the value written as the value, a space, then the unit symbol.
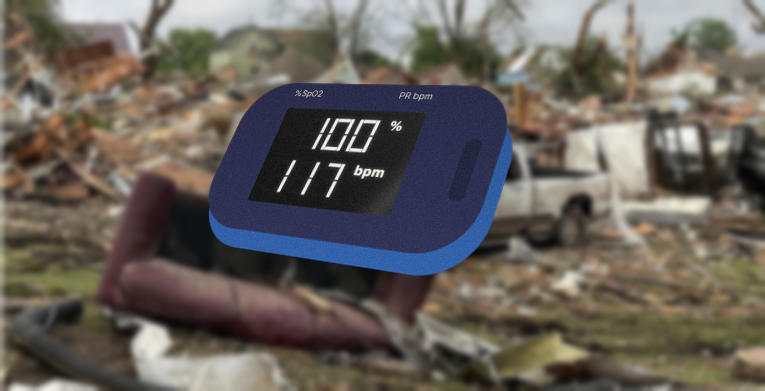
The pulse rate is 117 bpm
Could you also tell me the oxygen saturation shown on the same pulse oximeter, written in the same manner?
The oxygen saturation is 100 %
